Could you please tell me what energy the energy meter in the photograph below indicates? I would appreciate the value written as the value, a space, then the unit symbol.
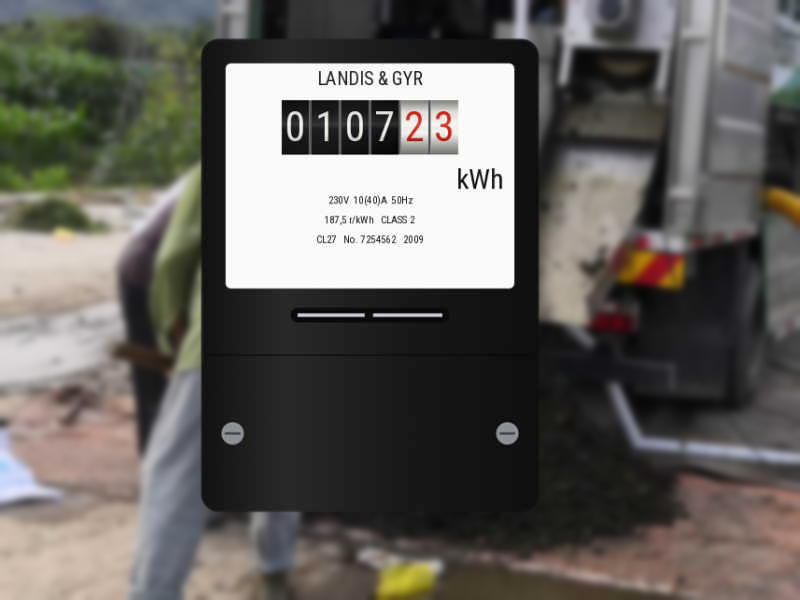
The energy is 107.23 kWh
